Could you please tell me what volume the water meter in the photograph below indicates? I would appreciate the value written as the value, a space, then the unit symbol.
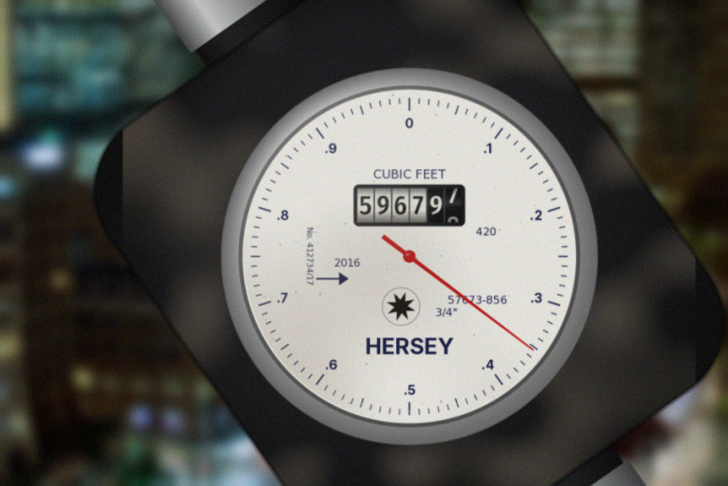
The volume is 596797.35 ft³
